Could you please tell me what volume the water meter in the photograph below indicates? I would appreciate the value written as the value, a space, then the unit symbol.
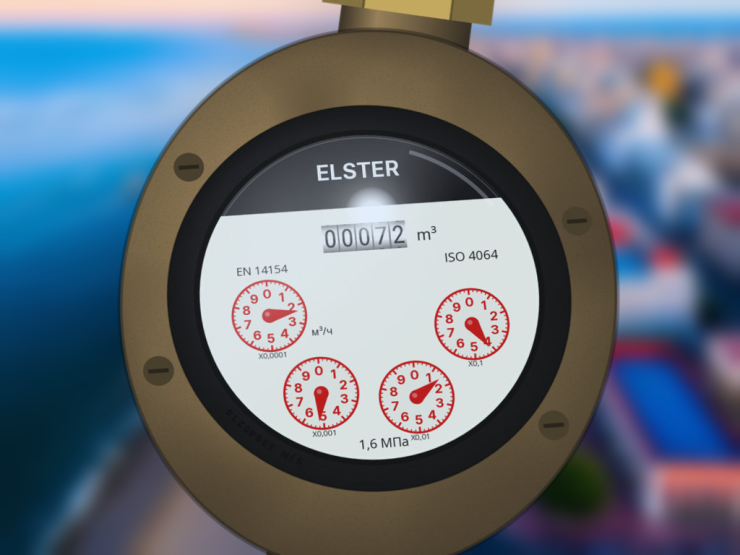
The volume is 72.4152 m³
